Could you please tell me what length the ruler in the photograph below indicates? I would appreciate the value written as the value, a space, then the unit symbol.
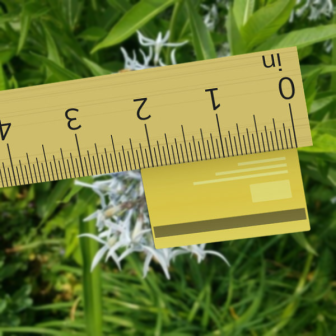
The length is 2.1875 in
